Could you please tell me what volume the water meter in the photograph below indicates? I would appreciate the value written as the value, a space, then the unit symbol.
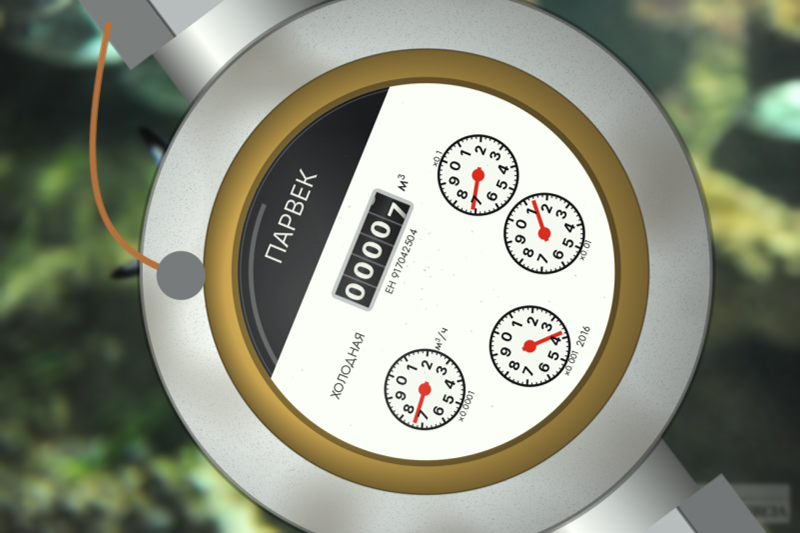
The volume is 6.7137 m³
